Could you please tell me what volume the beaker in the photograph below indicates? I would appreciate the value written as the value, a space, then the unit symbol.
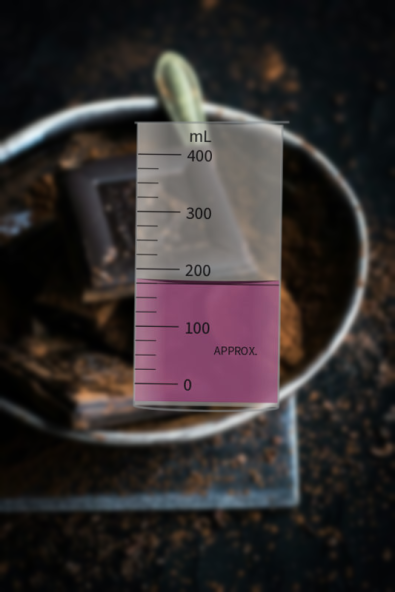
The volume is 175 mL
